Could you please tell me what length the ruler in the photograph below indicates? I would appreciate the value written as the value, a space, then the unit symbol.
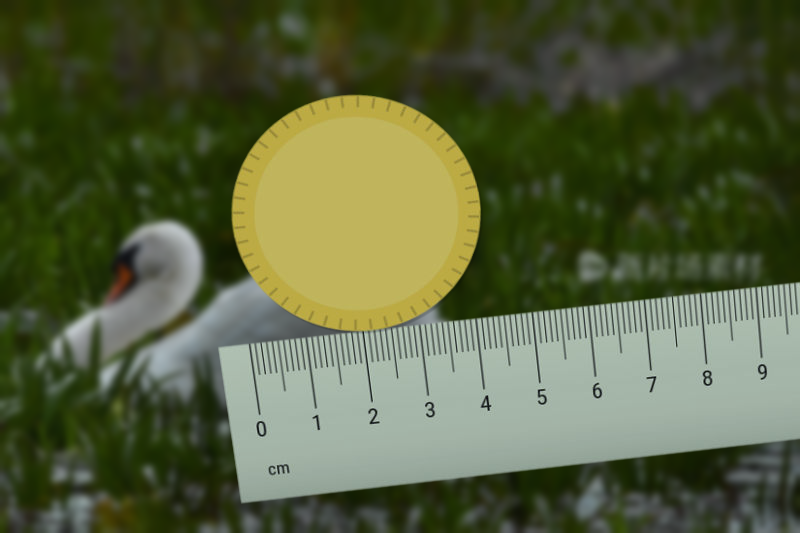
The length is 4.3 cm
